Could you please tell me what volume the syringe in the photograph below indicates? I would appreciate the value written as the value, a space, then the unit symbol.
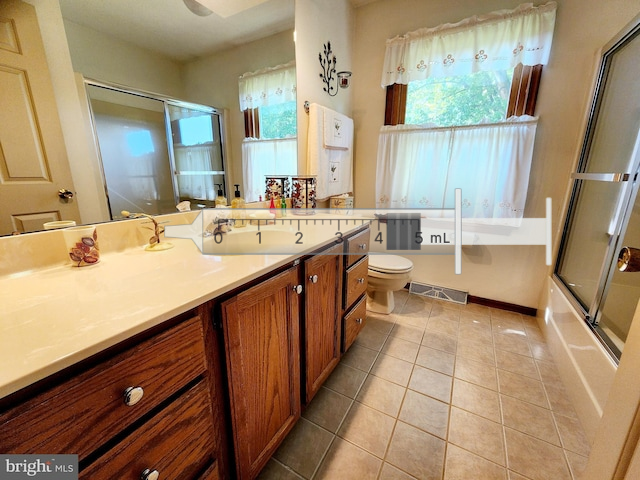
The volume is 4.2 mL
